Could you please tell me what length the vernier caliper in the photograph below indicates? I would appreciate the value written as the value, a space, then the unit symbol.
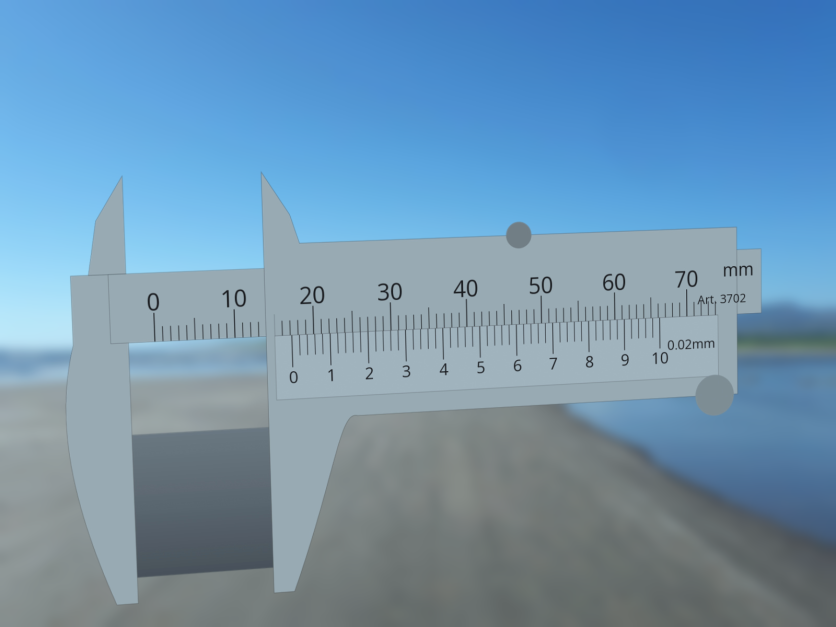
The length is 17.2 mm
